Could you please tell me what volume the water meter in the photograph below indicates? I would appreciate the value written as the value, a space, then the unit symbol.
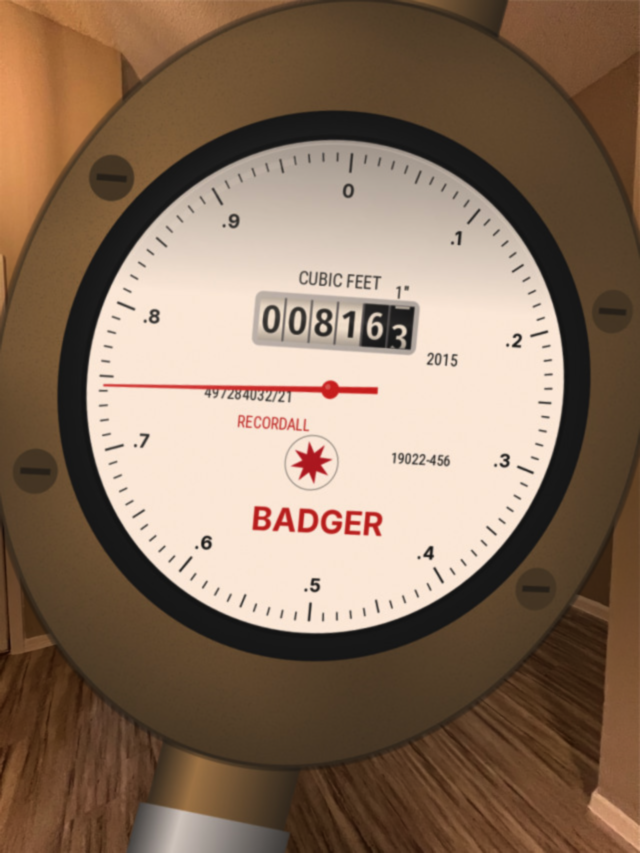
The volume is 8162.74 ft³
